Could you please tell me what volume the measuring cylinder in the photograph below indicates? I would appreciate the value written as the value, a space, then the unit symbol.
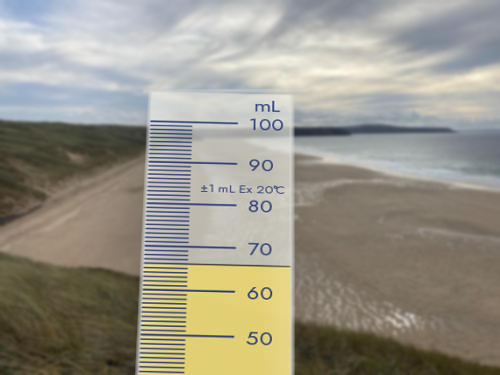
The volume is 66 mL
